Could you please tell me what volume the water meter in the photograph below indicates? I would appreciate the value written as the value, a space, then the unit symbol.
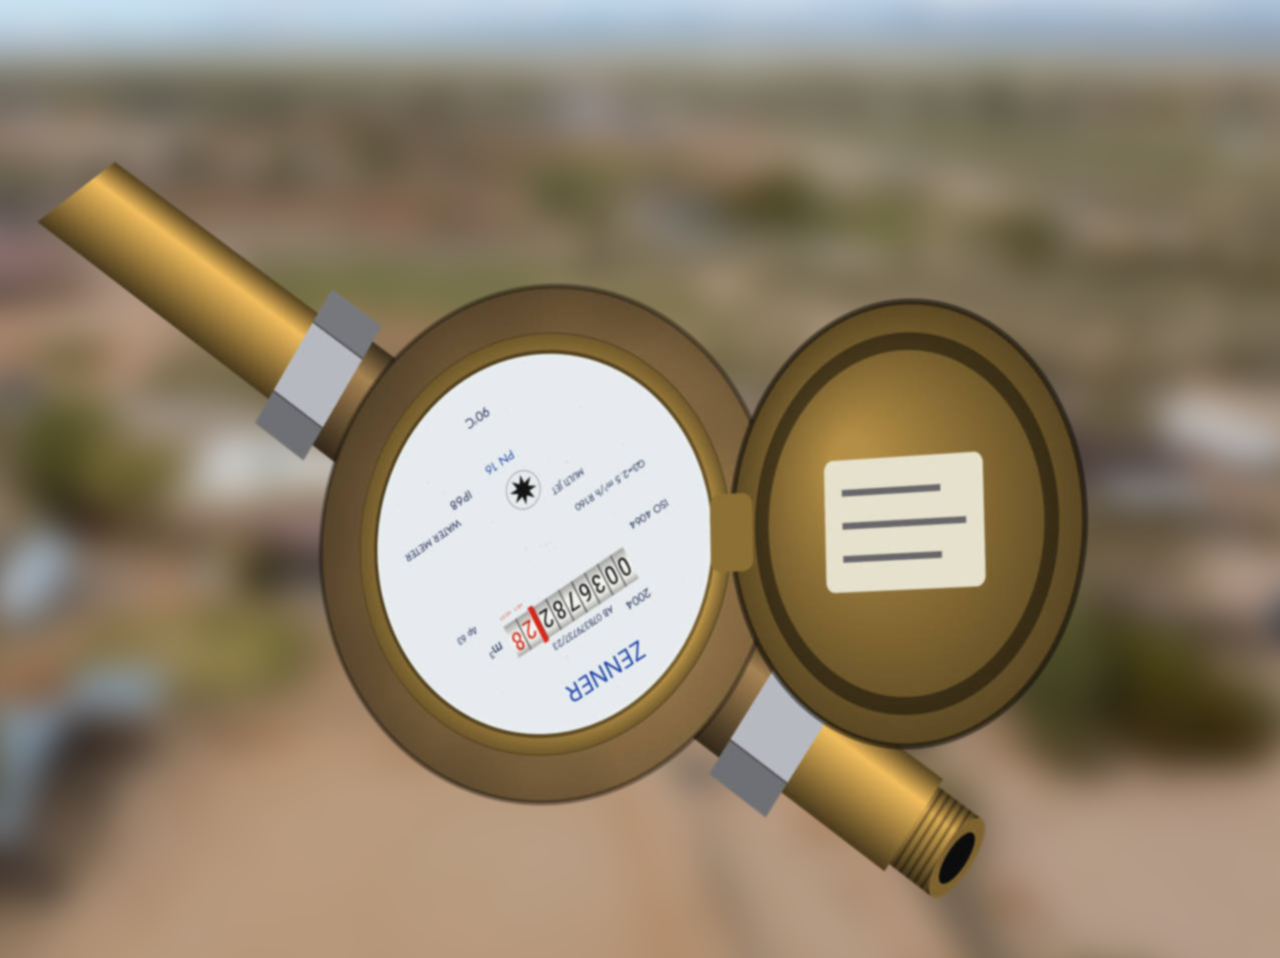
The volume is 36782.28 m³
